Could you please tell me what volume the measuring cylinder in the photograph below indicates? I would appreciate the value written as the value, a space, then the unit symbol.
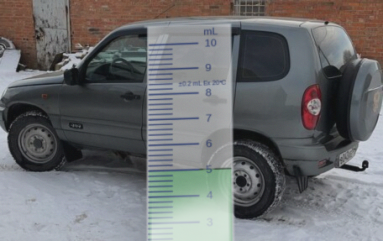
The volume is 5 mL
